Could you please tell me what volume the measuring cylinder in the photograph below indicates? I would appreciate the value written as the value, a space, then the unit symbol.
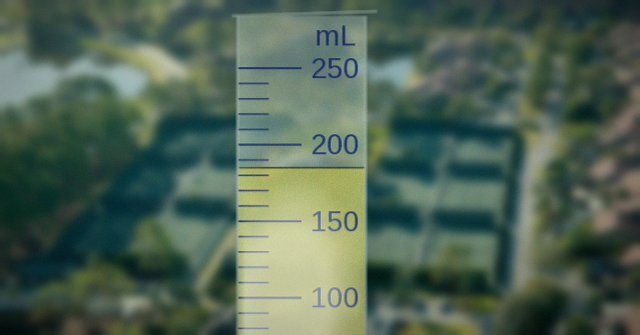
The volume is 185 mL
